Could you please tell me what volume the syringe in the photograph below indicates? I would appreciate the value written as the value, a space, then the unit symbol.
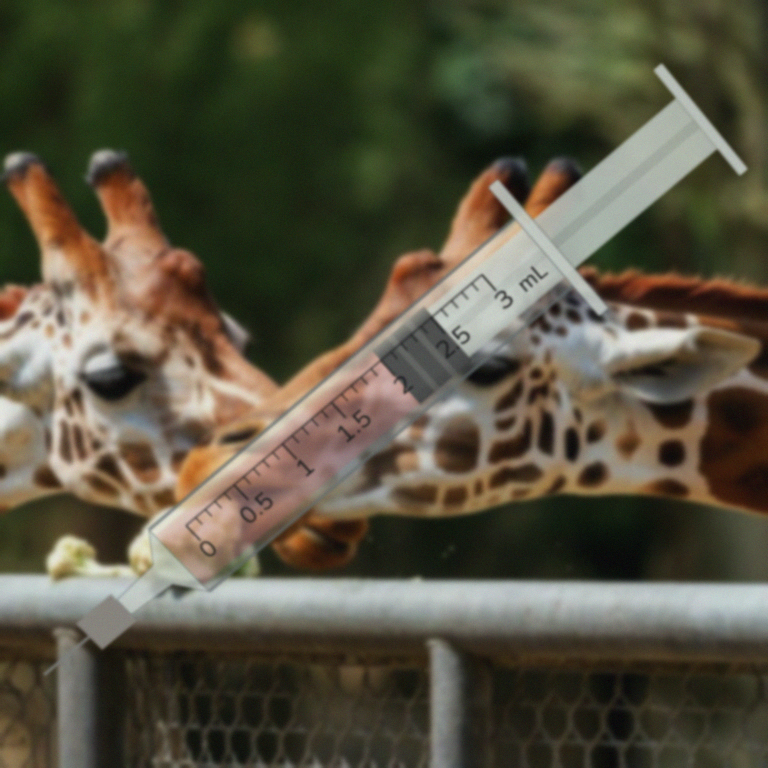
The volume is 2 mL
